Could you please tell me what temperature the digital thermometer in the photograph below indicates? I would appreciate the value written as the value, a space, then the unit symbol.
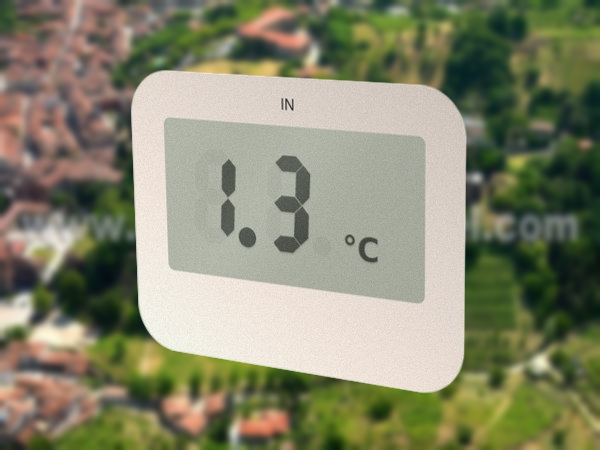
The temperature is 1.3 °C
